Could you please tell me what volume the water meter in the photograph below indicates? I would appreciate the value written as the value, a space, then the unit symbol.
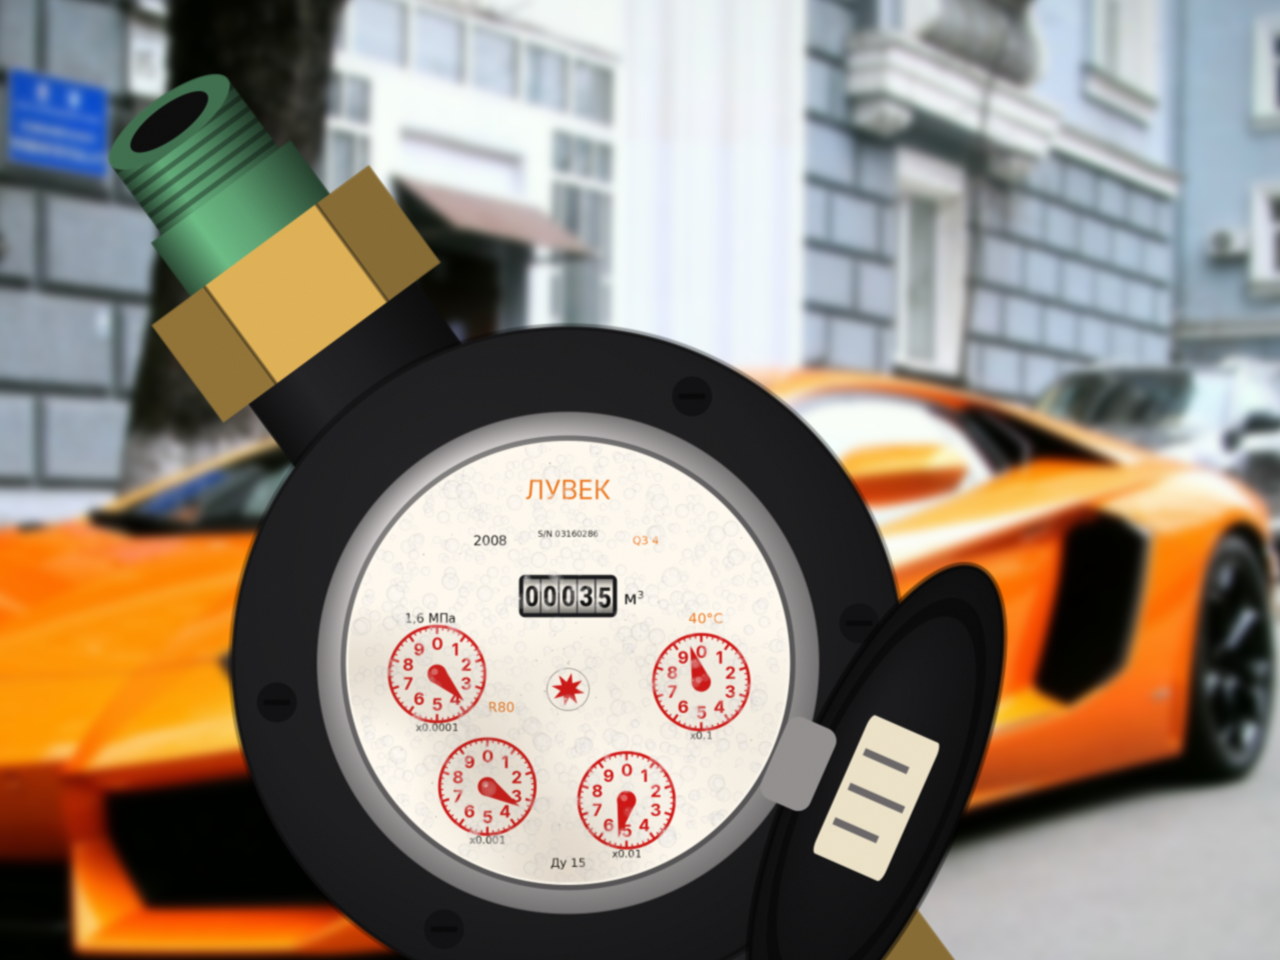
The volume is 34.9533 m³
